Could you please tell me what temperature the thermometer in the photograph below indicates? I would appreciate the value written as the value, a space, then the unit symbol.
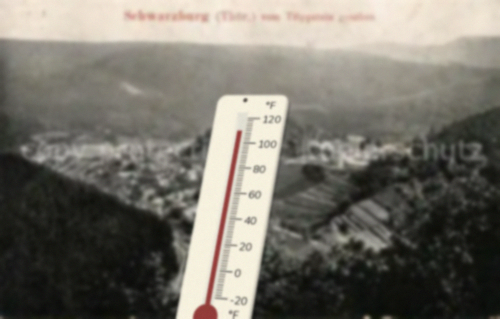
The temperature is 110 °F
